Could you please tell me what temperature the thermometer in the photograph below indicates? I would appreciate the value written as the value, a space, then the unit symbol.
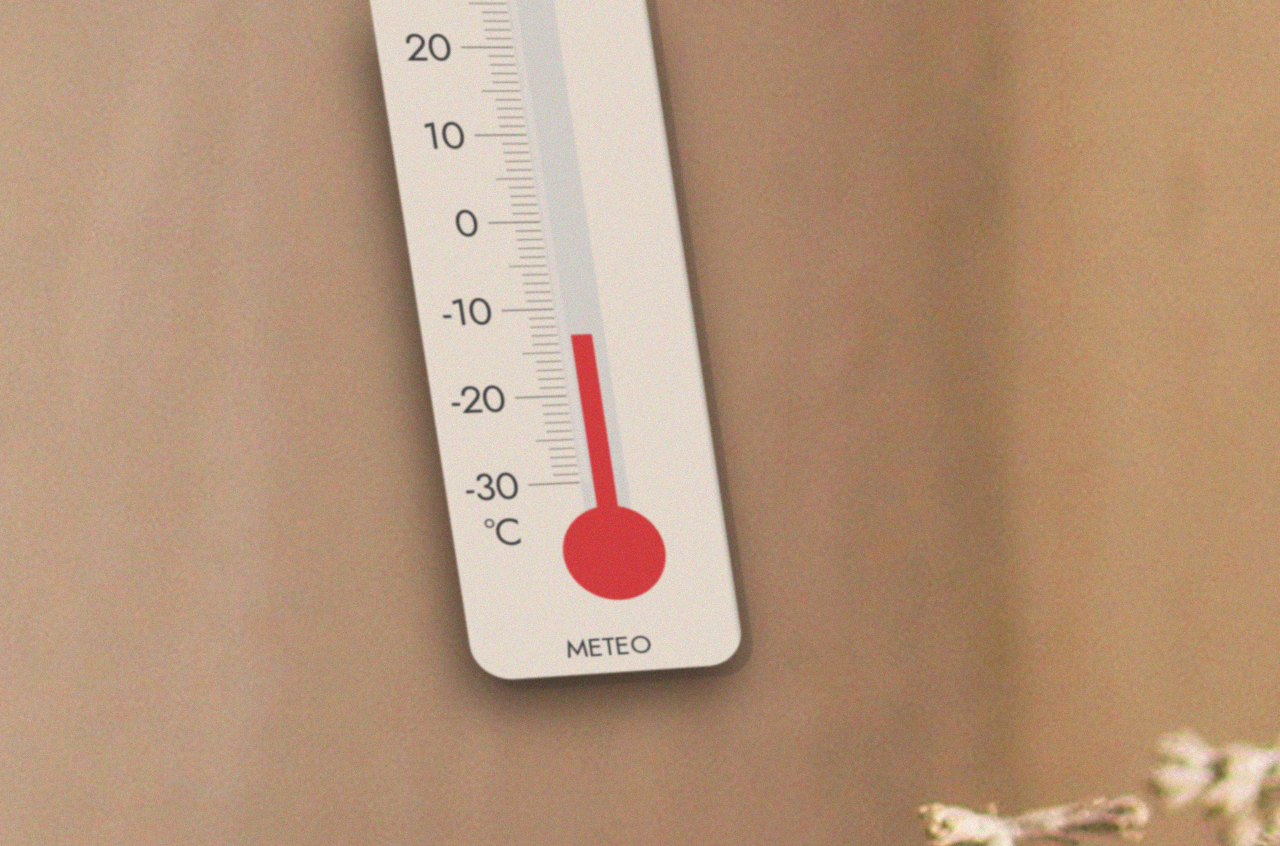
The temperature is -13 °C
